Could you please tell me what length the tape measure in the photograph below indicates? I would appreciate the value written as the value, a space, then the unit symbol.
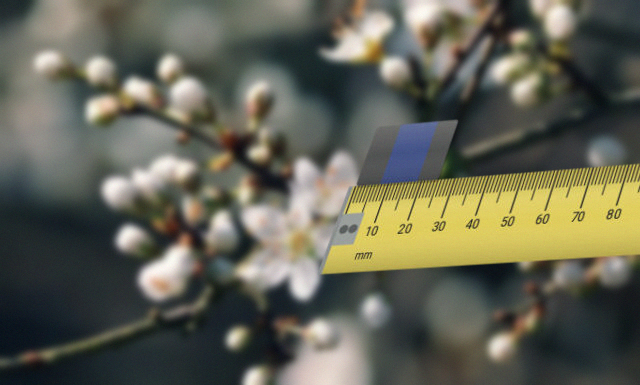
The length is 25 mm
